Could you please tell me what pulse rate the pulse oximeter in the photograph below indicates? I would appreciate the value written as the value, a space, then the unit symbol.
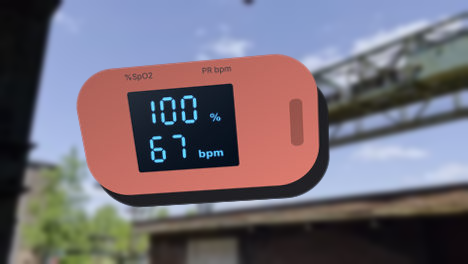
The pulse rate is 67 bpm
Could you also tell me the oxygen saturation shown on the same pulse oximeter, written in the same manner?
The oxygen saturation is 100 %
